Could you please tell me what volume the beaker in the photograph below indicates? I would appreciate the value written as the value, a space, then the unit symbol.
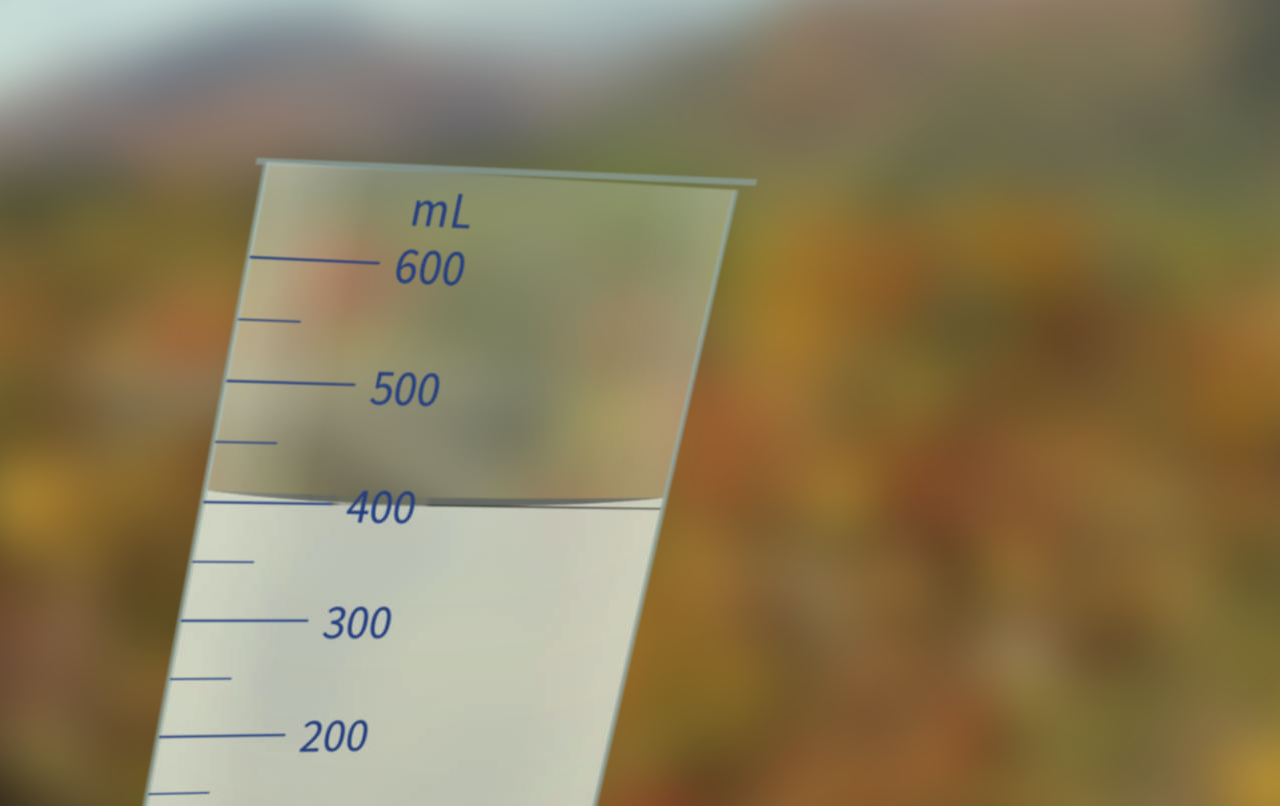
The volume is 400 mL
